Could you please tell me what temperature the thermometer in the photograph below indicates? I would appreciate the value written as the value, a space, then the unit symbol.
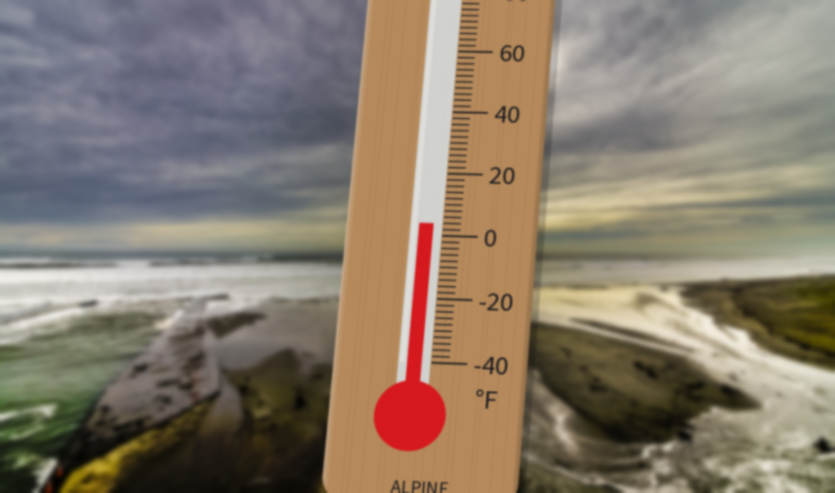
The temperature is 4 °F
